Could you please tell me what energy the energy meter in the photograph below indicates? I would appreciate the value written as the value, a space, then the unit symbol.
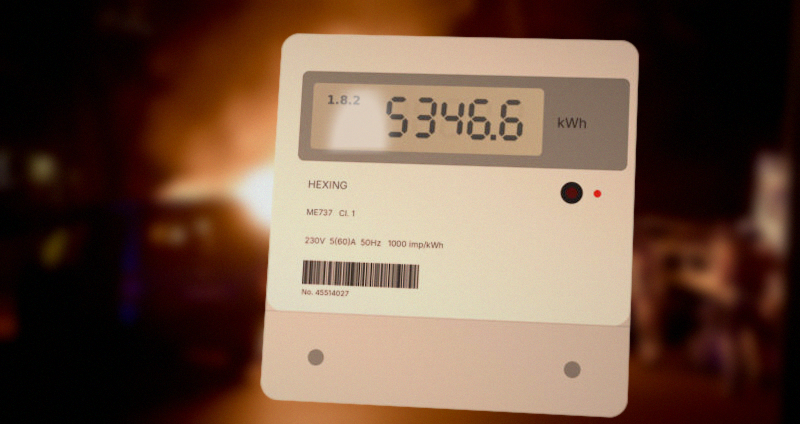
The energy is 5346.6 kWh
